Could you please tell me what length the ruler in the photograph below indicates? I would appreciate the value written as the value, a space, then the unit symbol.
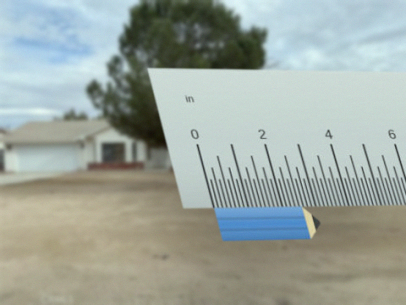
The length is 3 in
